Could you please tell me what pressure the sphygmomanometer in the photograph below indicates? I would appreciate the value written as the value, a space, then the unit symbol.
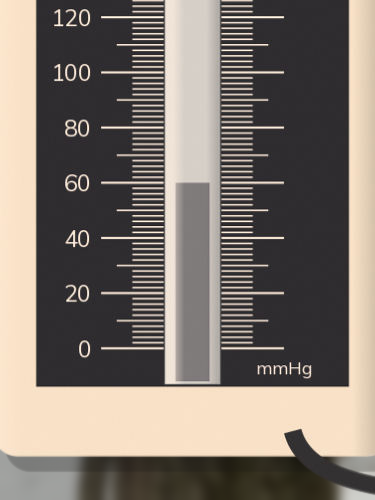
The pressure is 60 mmHg
